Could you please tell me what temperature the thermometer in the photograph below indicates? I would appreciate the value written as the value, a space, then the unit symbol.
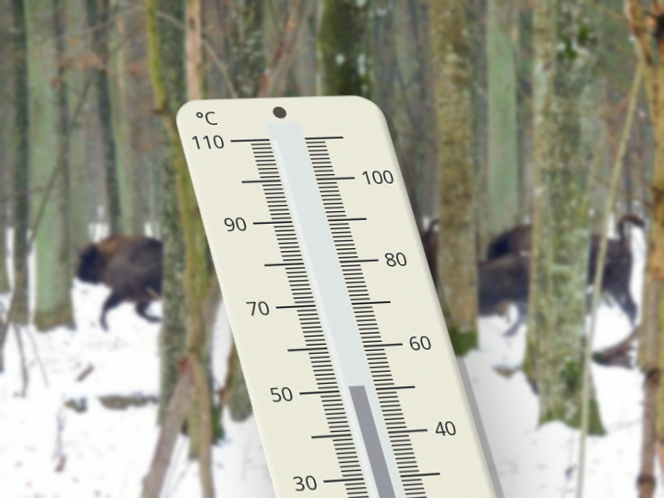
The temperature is 51 °C
